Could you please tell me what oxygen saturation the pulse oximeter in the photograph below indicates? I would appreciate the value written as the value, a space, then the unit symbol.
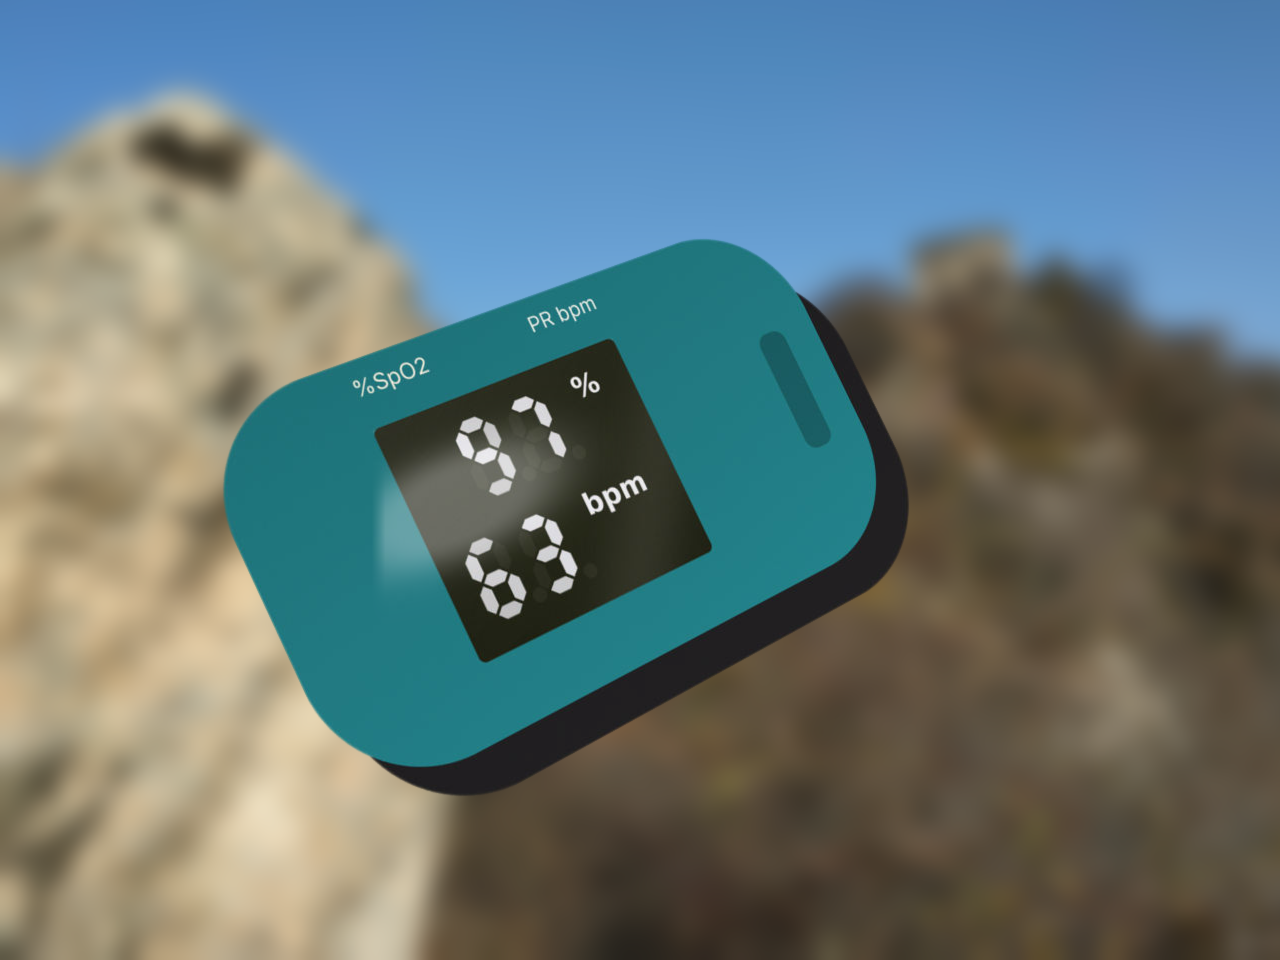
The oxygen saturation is 97 %
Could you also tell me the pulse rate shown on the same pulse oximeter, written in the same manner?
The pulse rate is 63 bpm
